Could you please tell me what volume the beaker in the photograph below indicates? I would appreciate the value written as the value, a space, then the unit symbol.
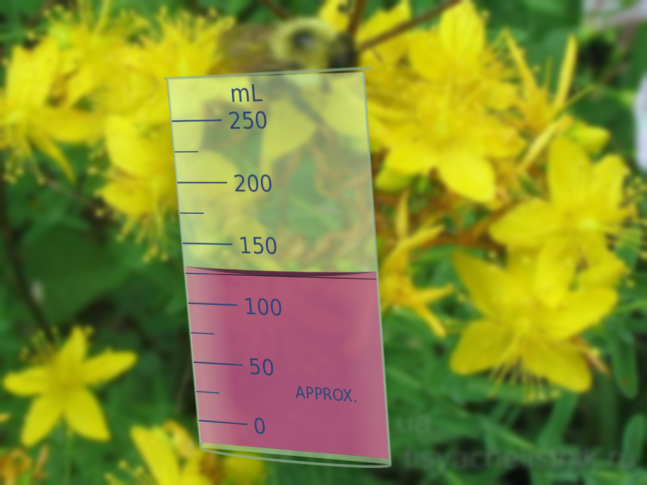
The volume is 125 mL
